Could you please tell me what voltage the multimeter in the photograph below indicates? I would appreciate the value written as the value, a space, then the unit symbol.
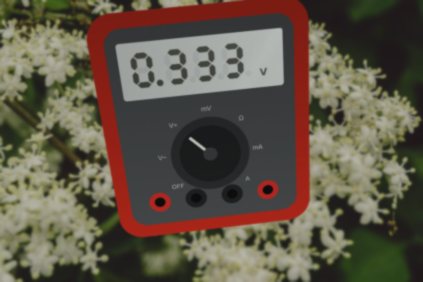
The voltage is 0.333 V
